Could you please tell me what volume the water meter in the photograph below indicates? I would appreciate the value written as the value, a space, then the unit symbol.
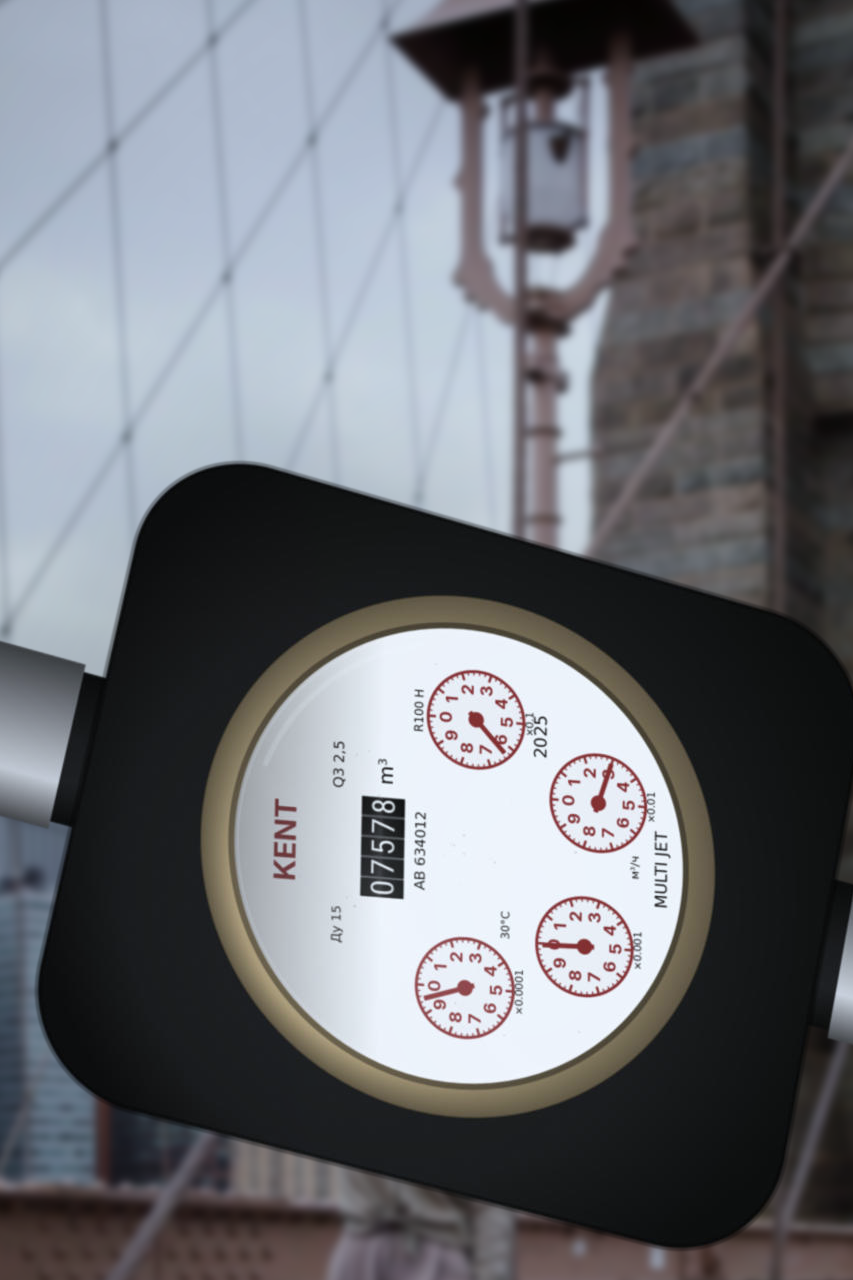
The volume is 7578.6299 m³
